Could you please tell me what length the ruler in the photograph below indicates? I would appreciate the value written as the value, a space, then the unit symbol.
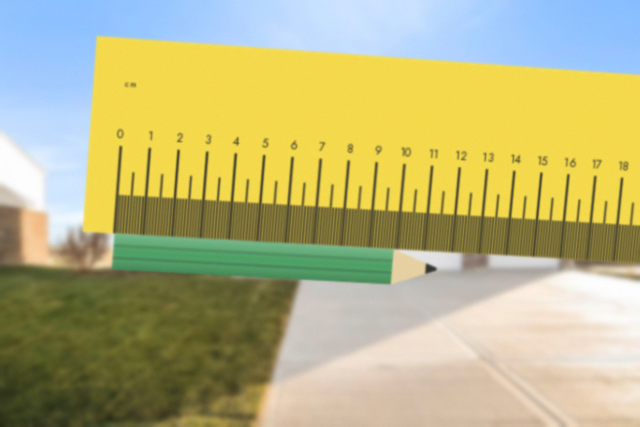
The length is 11.5 cm
